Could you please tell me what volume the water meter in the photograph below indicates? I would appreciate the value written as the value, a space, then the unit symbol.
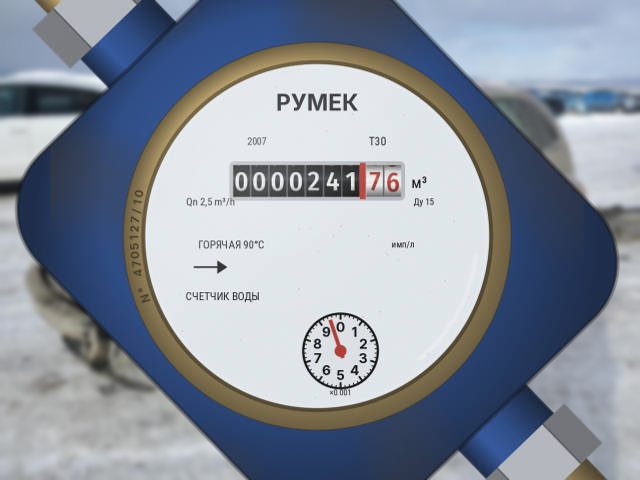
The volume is 241.759 m³
